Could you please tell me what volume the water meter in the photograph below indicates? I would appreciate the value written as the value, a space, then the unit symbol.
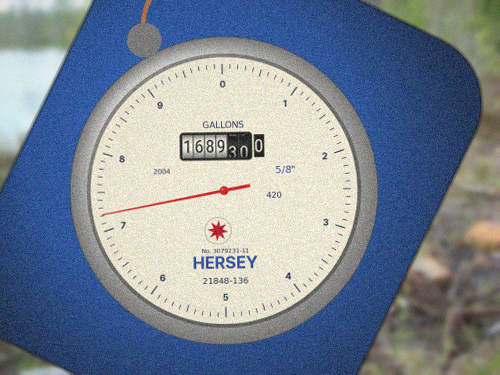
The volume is 1689297.2 gal
